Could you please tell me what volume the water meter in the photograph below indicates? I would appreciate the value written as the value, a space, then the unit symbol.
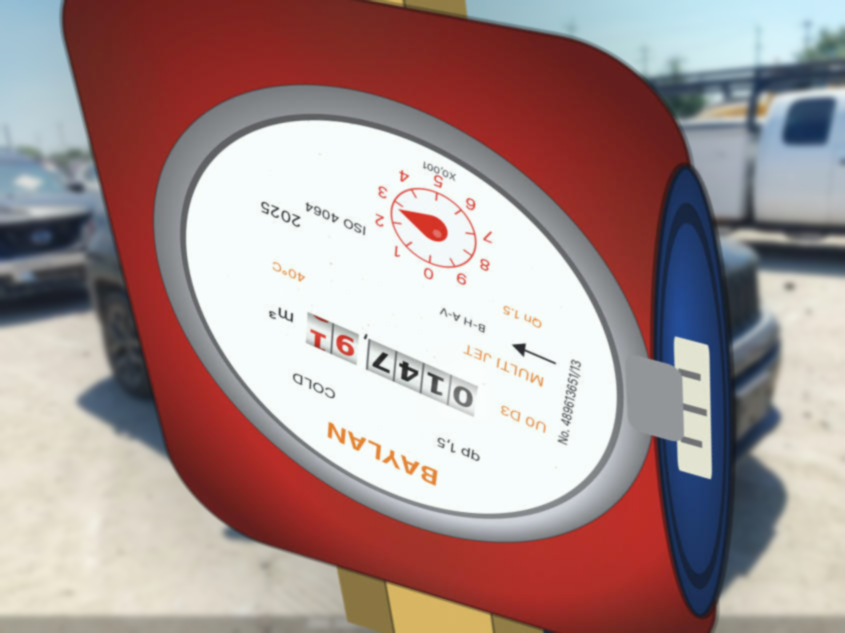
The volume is 147.912 m³
